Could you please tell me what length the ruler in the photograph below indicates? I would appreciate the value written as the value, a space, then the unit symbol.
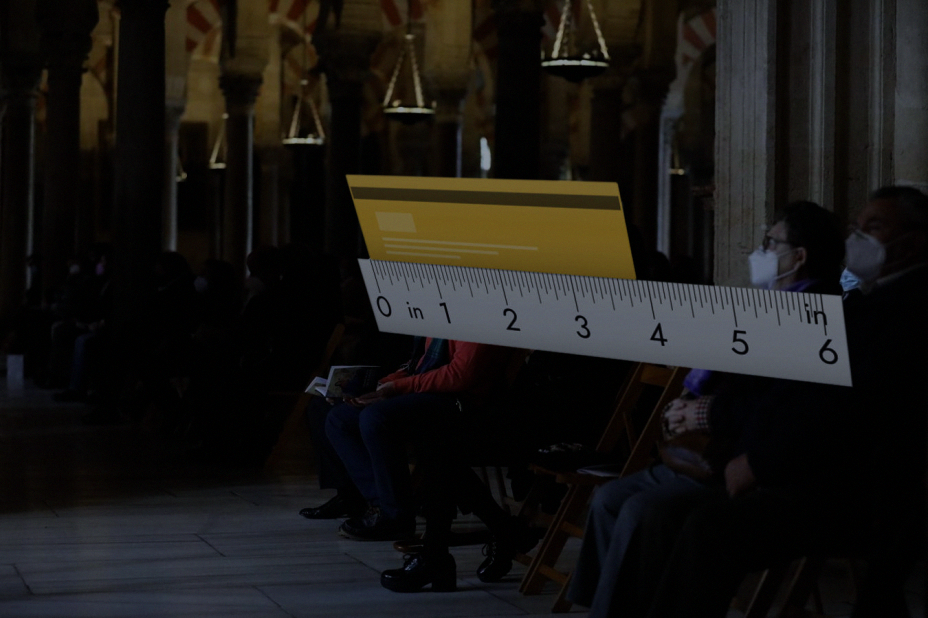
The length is 3.875 in
